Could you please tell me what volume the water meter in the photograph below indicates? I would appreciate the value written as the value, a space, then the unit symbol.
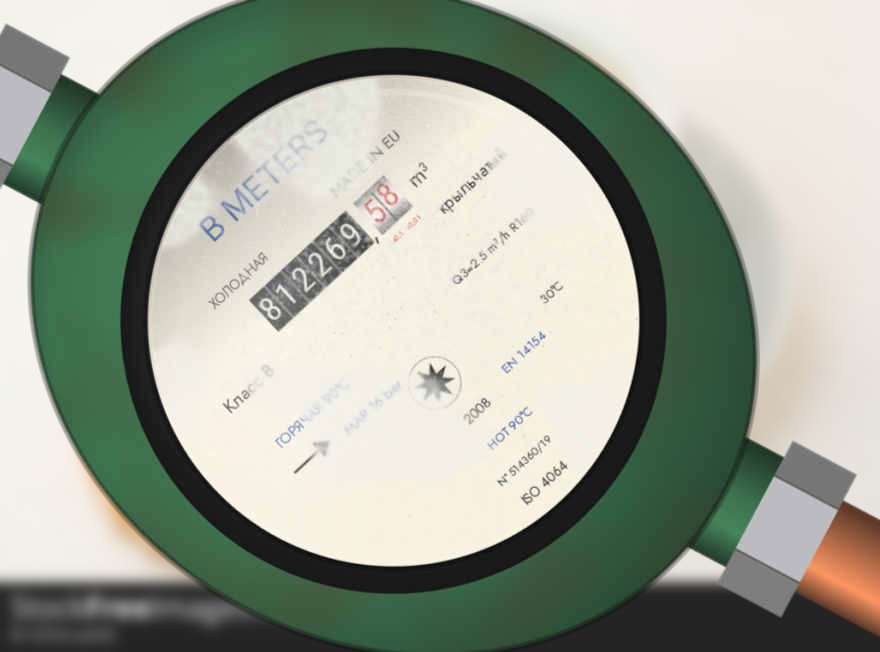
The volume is 812269.58 m³
